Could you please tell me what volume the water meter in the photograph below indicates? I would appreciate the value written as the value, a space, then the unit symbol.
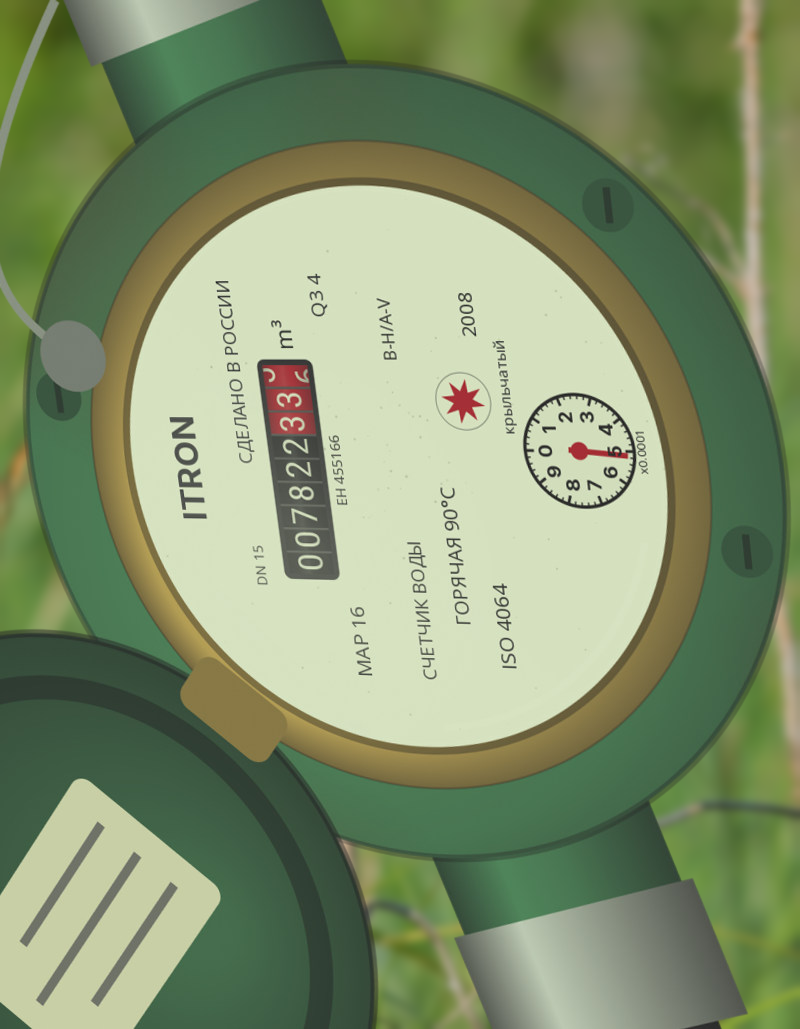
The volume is 7822.3355 m³
